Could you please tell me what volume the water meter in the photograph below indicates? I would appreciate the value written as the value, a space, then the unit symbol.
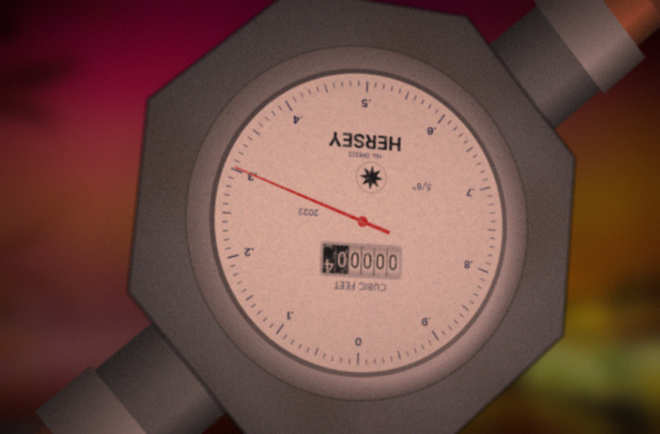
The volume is 4.30 ft³
